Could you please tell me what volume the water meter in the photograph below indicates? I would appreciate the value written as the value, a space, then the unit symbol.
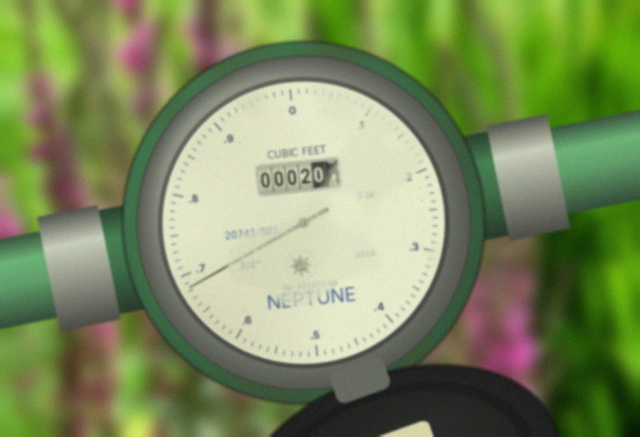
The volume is 203.68 ft³
